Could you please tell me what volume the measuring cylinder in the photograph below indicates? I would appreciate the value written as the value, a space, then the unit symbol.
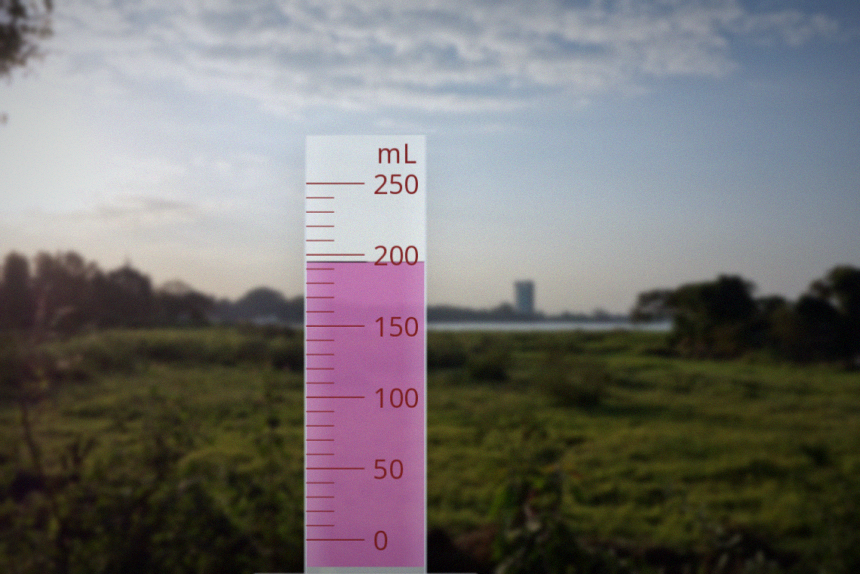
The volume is 195 mL
